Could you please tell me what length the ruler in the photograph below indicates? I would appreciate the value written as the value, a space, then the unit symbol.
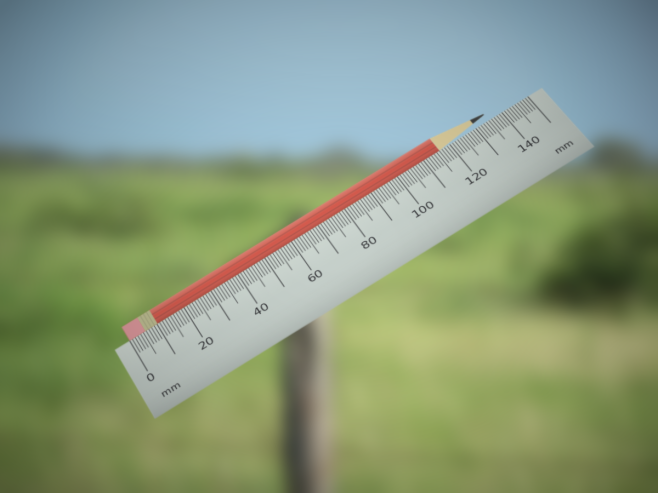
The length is 135 mm
